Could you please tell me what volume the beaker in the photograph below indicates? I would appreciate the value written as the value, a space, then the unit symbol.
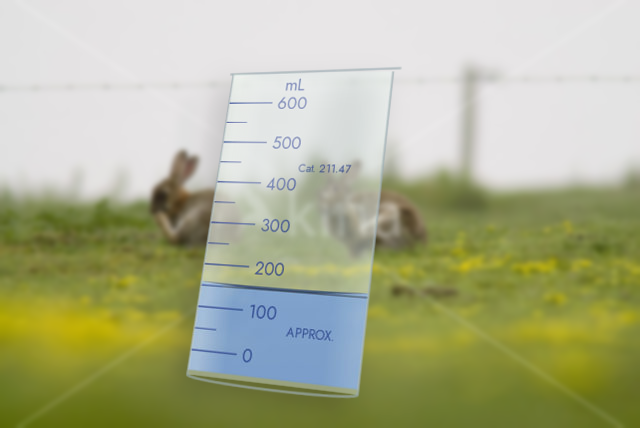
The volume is 150 mL
